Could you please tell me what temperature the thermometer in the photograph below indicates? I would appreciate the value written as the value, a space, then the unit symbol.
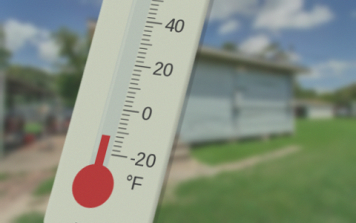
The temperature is -12 °F
